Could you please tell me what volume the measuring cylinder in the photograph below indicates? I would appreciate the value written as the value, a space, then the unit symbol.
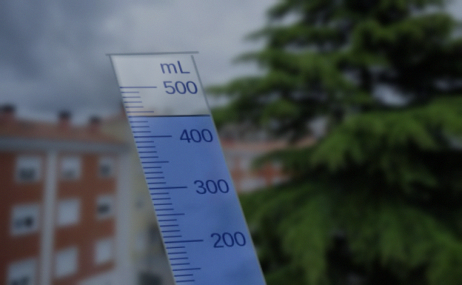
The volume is 440 mL
